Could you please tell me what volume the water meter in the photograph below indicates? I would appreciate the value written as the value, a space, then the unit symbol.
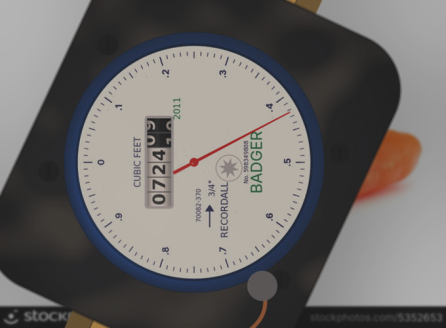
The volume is 72409.42 ft³
